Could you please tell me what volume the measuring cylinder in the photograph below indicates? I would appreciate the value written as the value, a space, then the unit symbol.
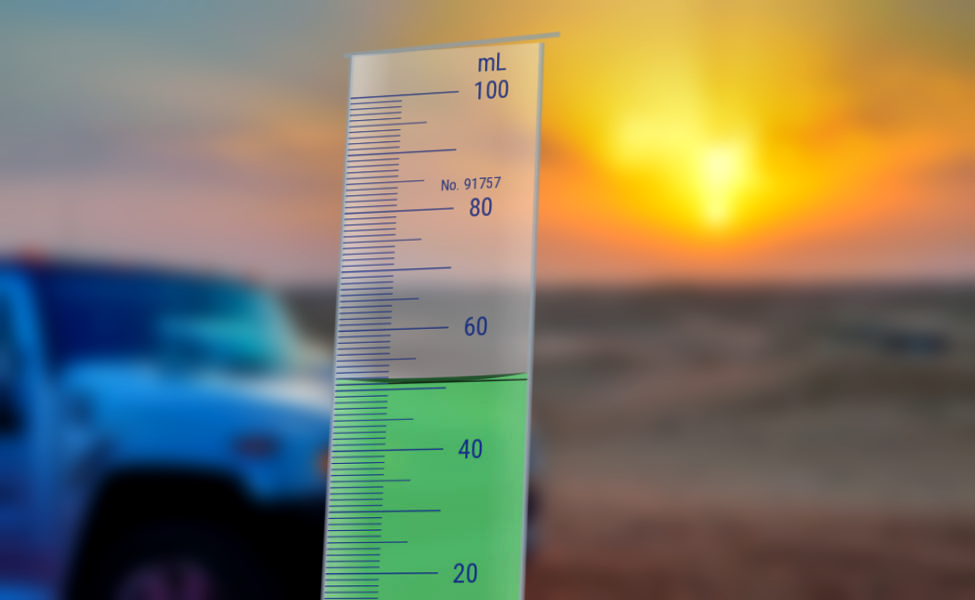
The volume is 51 mL
